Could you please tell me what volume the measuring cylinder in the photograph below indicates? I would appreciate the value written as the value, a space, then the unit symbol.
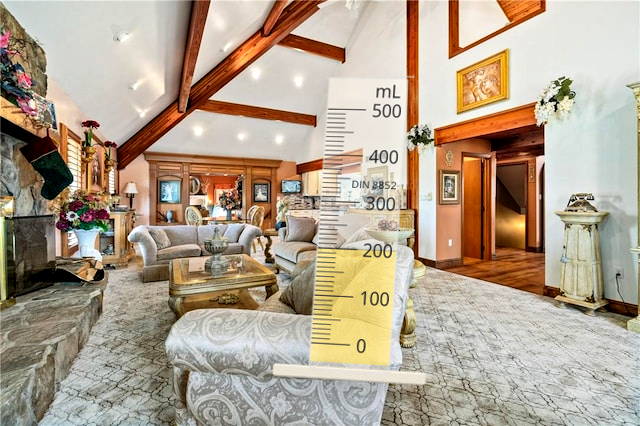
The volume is 200 mL
